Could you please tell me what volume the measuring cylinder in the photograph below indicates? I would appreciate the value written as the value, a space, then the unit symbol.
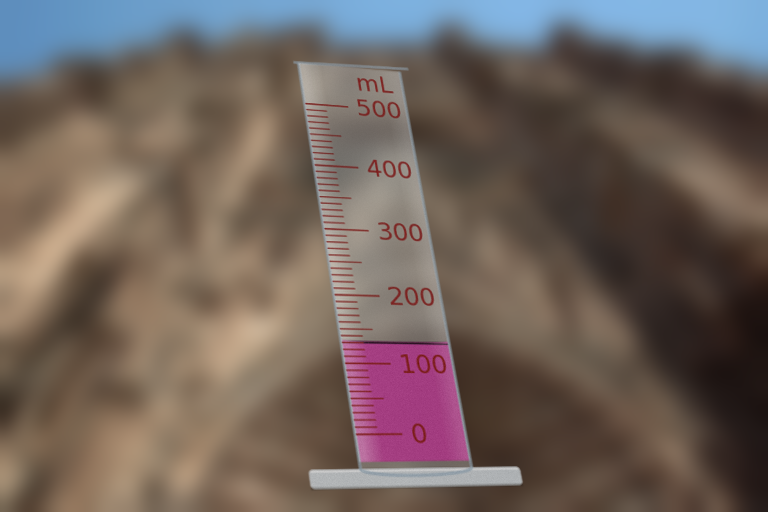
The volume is 130 mL
